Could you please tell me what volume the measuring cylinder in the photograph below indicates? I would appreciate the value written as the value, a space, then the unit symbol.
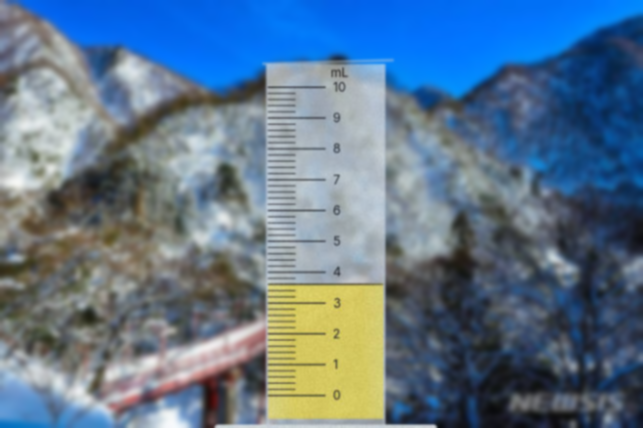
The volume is 3.6 mL
